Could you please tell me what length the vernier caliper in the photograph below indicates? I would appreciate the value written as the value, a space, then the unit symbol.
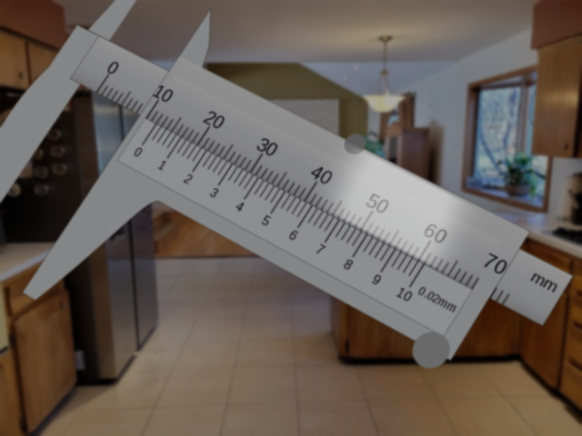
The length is 12.0 mm
